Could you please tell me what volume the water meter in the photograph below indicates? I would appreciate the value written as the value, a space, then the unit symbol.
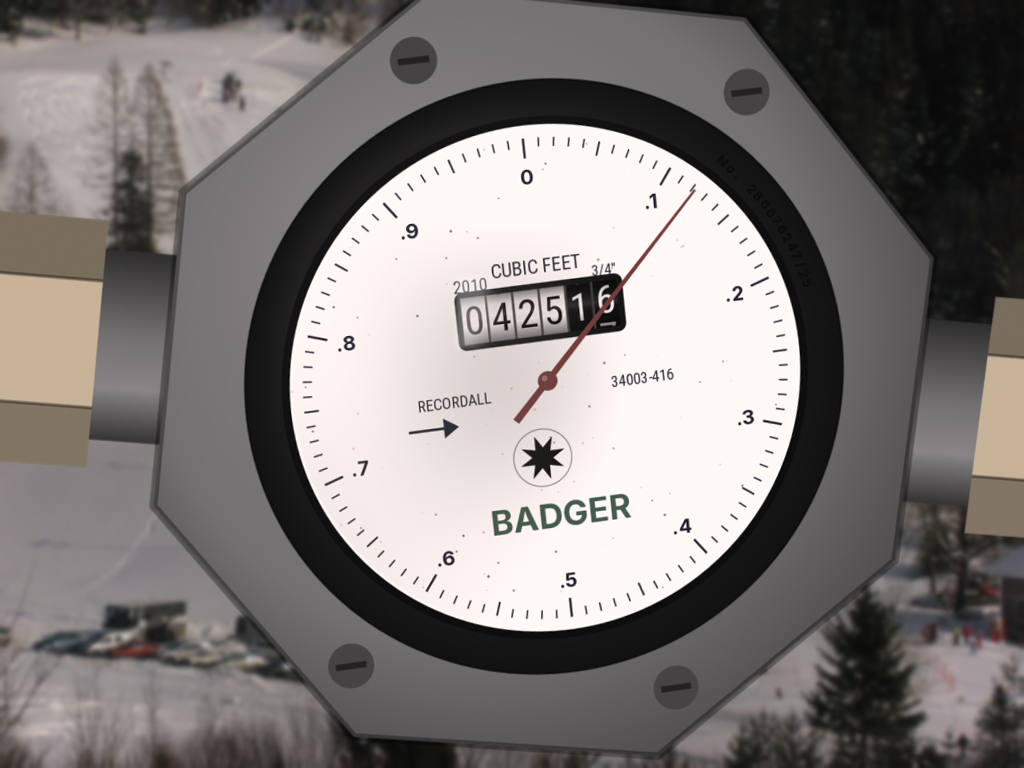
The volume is 42516.12 ft³
